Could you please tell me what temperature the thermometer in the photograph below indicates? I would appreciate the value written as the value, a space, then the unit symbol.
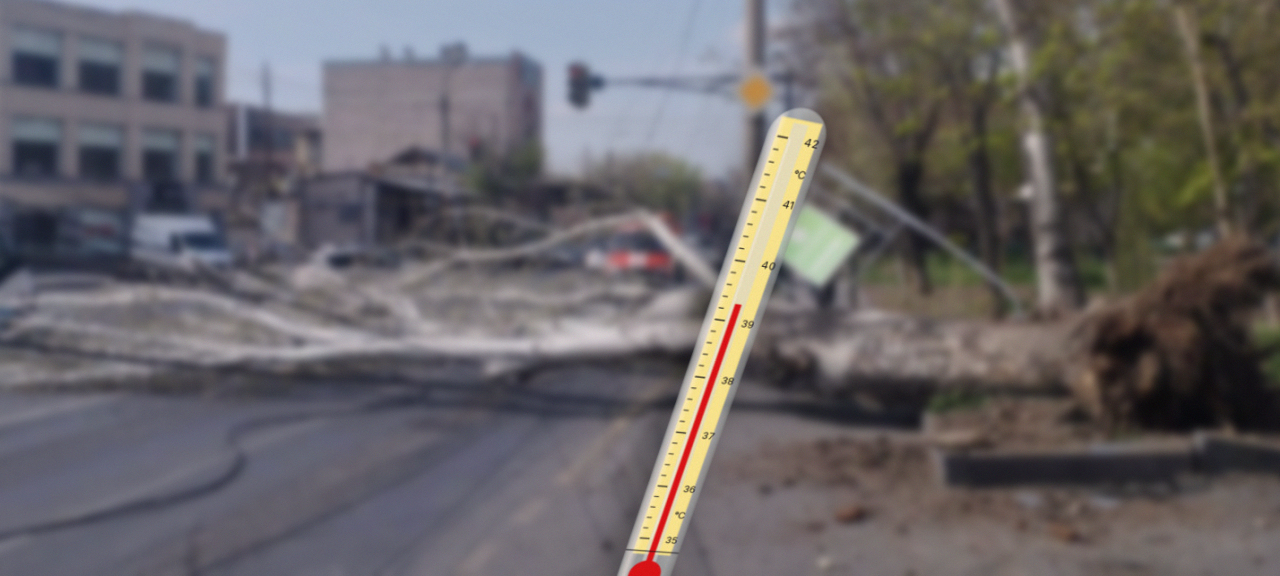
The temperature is 39.3 °C
